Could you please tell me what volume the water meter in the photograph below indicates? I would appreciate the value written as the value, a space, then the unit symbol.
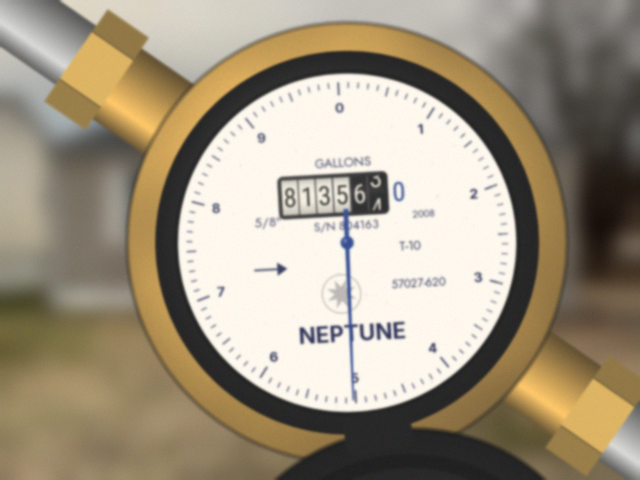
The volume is 8135635.0 gal
